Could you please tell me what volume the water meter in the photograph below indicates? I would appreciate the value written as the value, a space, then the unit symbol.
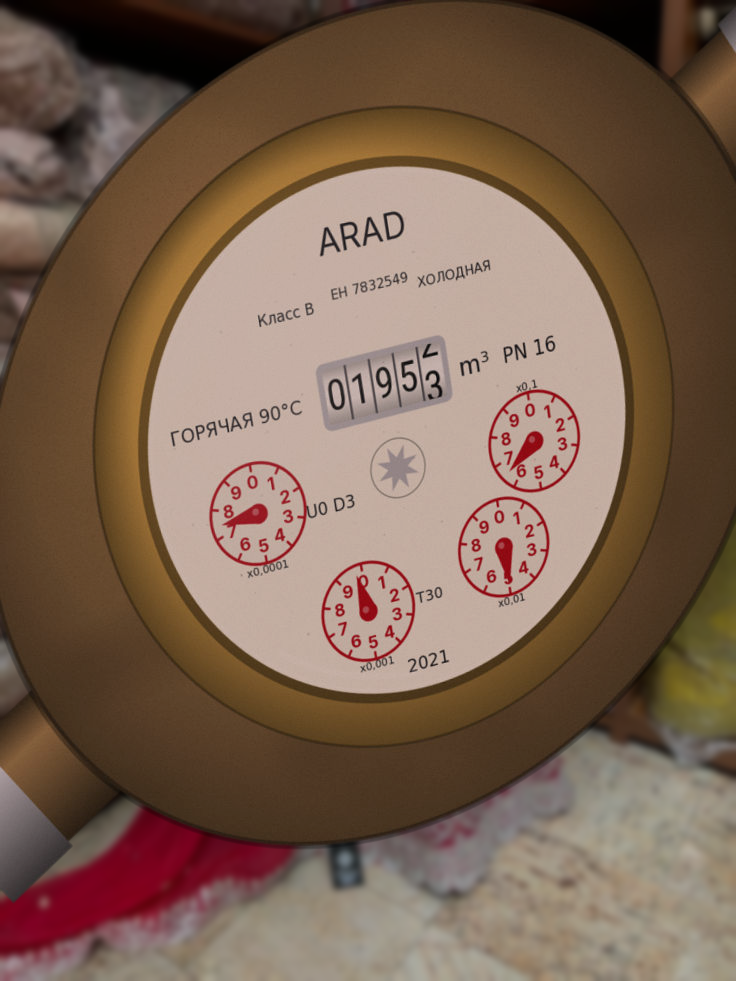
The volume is 1952.6497 m³
